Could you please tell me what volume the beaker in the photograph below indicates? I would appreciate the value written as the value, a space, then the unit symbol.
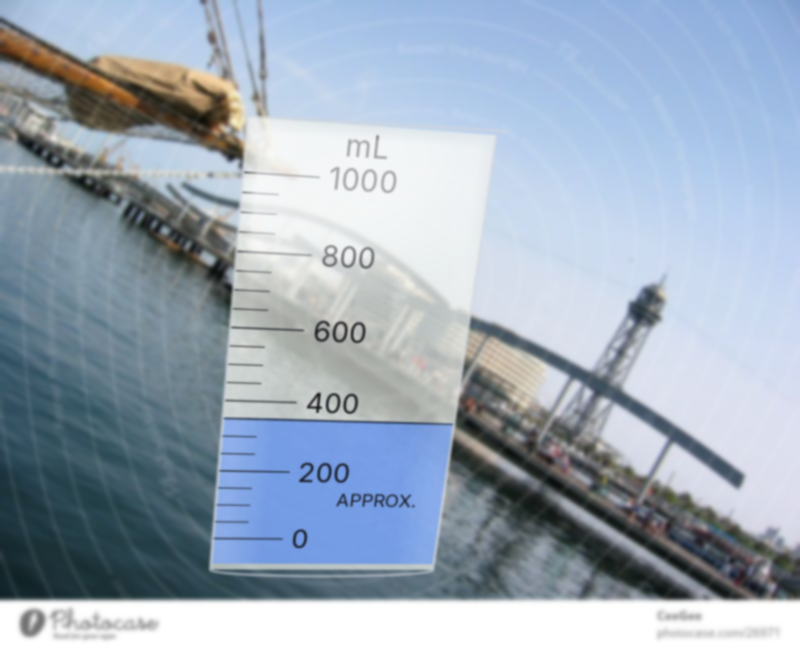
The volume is 350 mL
